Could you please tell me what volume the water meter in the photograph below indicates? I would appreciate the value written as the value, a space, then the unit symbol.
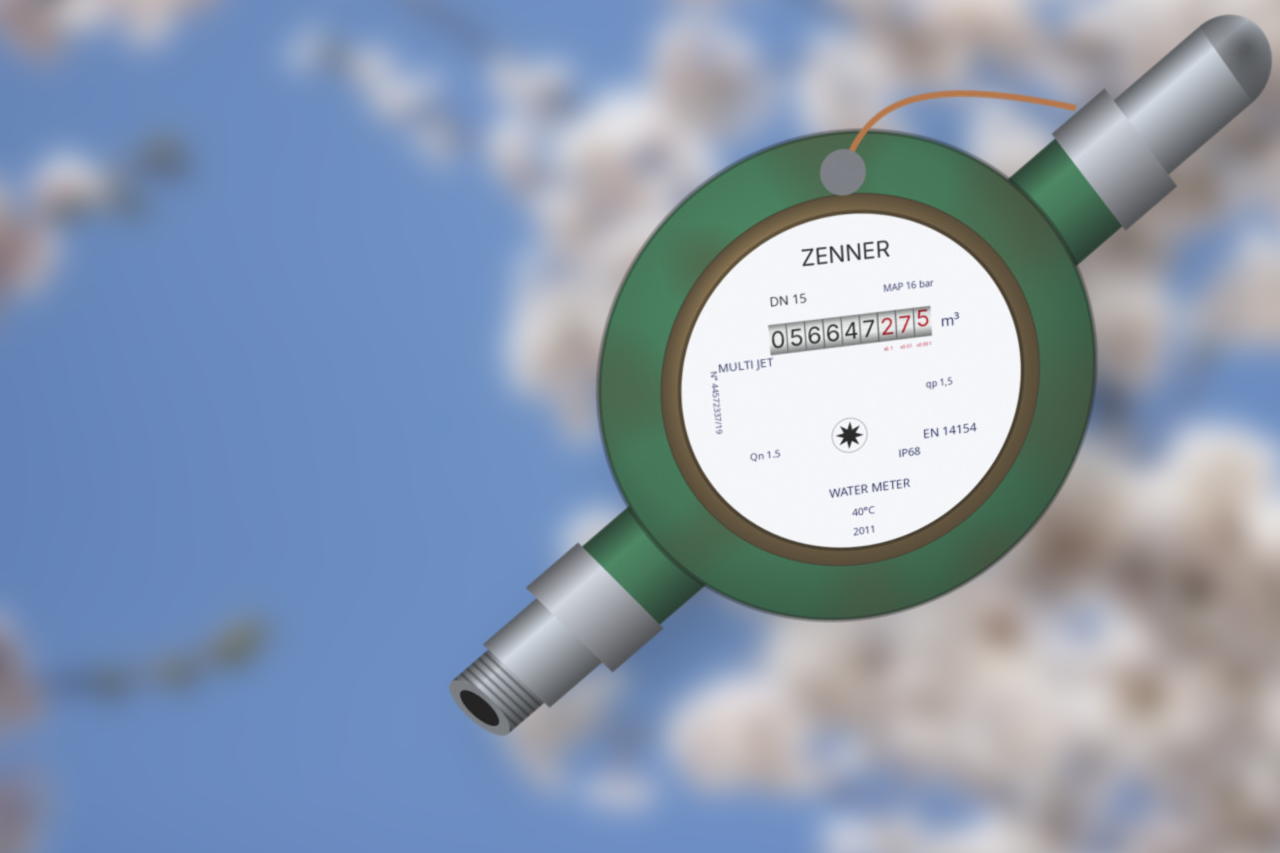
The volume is 56647.275 m³
